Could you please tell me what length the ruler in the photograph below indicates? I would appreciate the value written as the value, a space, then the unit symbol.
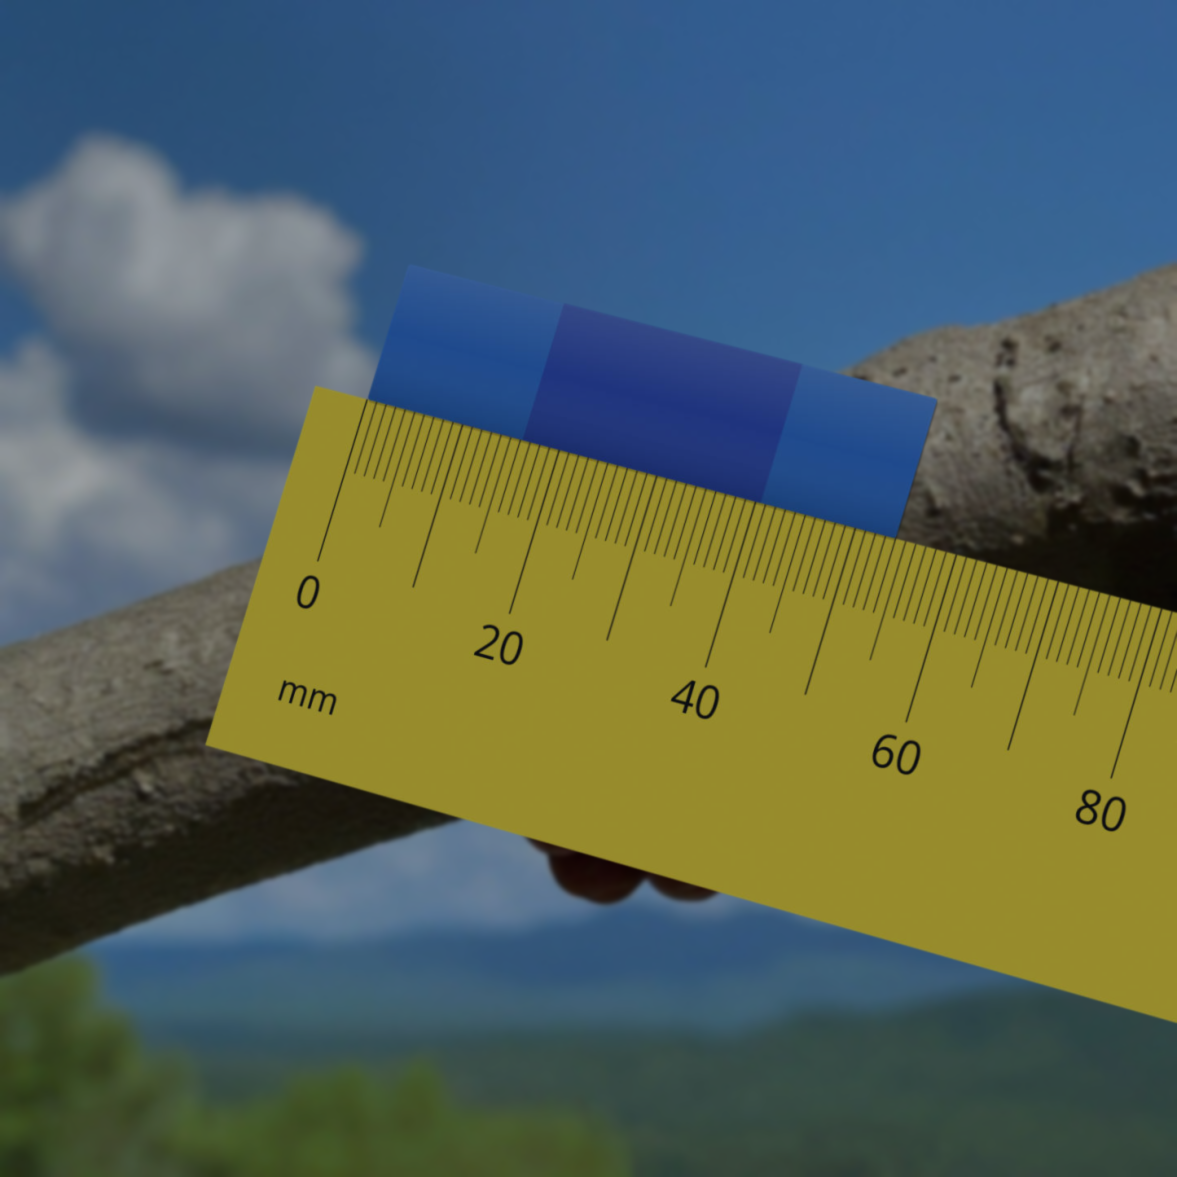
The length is 54 mm
